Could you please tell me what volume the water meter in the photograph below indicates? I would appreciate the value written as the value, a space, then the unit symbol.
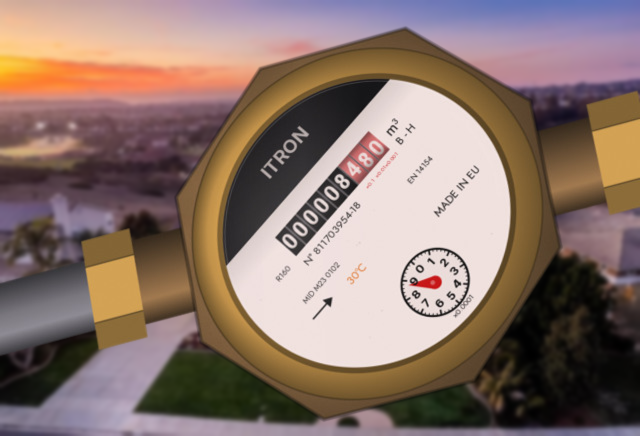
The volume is 8.4798 m³
